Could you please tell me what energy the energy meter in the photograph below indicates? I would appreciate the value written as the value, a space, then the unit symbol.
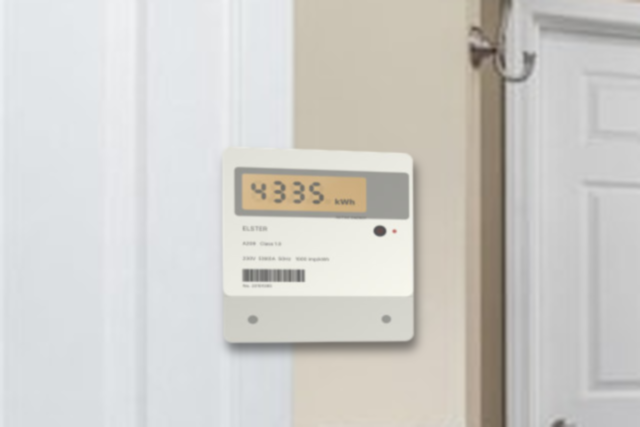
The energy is 4335 kWh
